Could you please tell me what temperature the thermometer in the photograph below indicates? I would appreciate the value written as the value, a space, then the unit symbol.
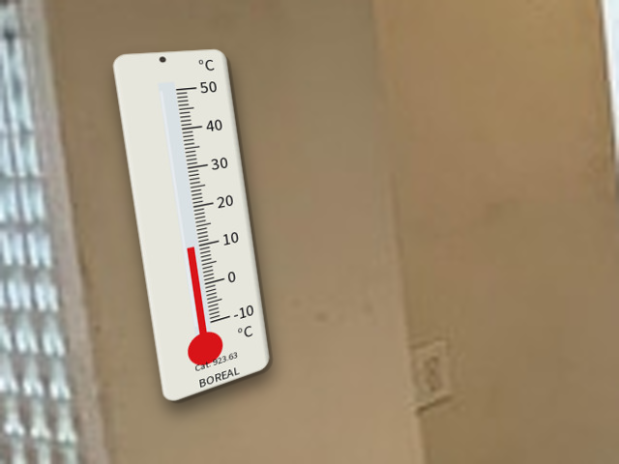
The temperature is 10 °C
